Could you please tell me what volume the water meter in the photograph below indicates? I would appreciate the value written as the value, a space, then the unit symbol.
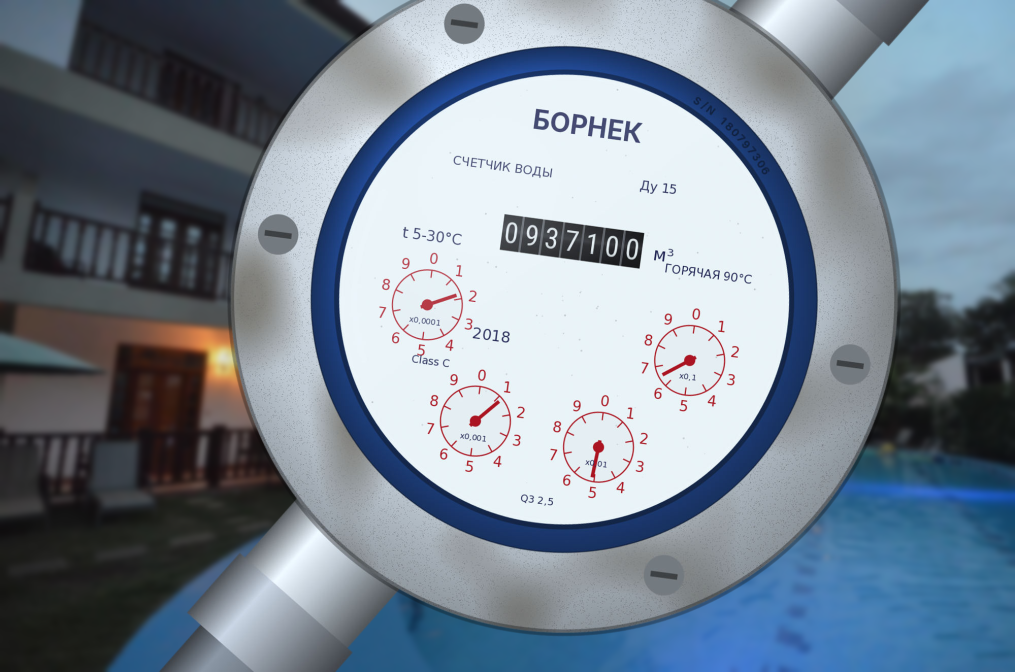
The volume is 937100.6511 m³
